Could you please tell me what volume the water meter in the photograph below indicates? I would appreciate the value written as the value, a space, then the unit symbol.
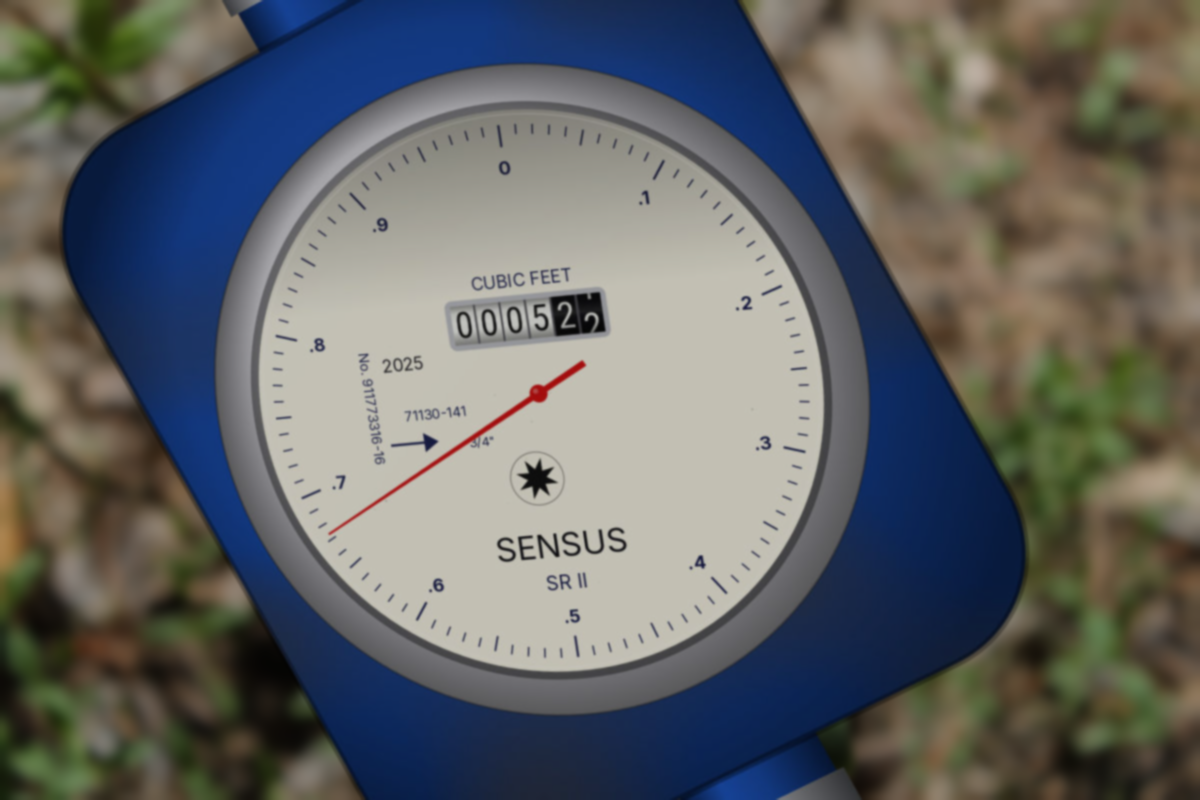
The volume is 521.67 ft³
